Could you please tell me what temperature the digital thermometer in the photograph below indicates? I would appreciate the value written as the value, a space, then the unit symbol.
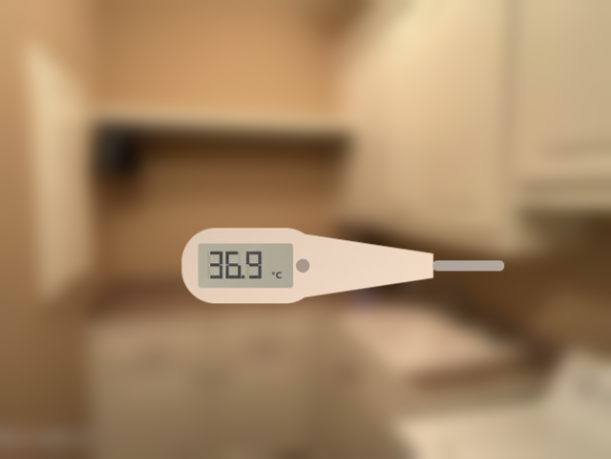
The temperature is 36.9 °C
